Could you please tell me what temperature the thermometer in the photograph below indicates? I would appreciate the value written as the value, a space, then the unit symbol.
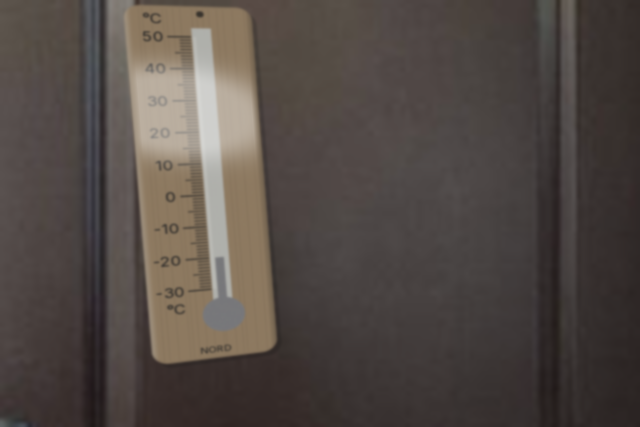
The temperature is -20 °C
